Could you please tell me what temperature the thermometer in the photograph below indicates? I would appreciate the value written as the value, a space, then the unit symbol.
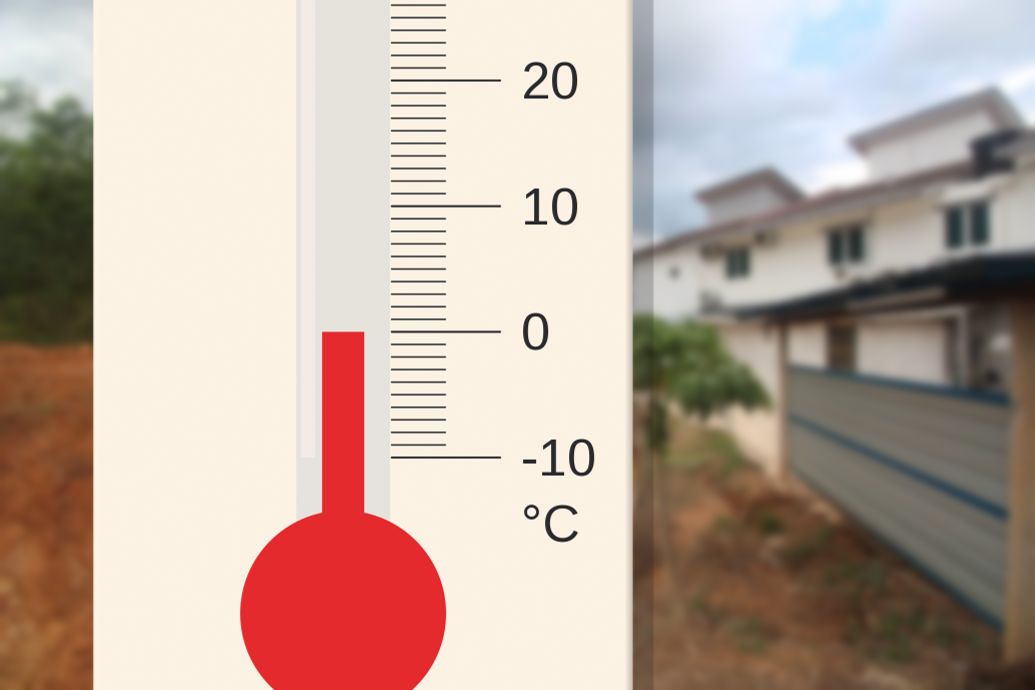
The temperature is 0 °C
